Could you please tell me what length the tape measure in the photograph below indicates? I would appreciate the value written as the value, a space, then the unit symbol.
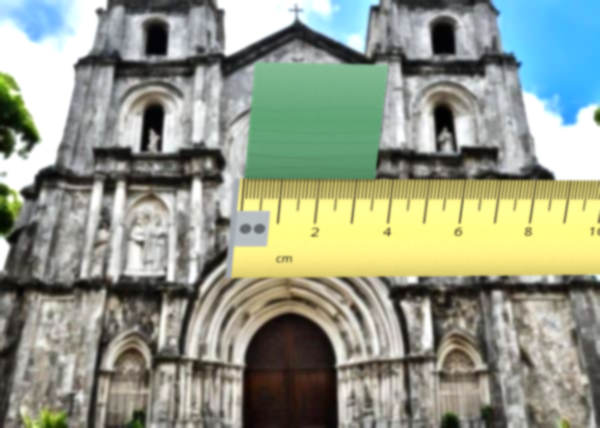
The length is 3.5 cm
